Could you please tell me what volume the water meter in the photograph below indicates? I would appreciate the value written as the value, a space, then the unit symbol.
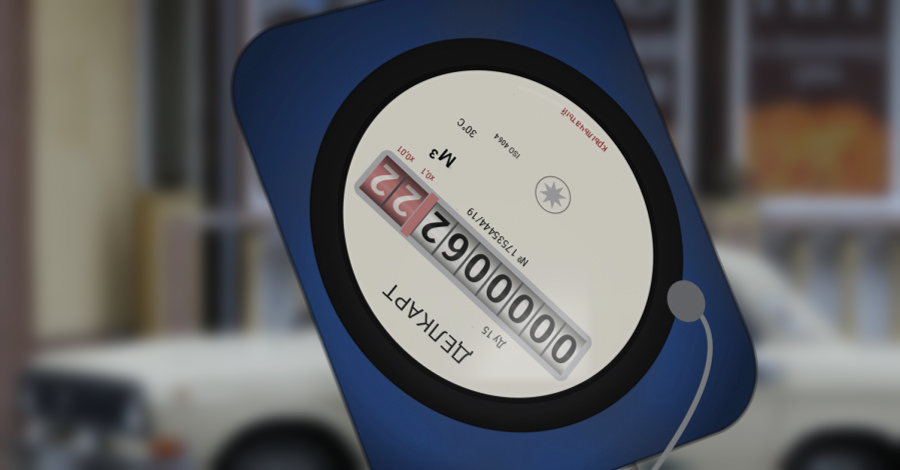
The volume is 62.22 m³
